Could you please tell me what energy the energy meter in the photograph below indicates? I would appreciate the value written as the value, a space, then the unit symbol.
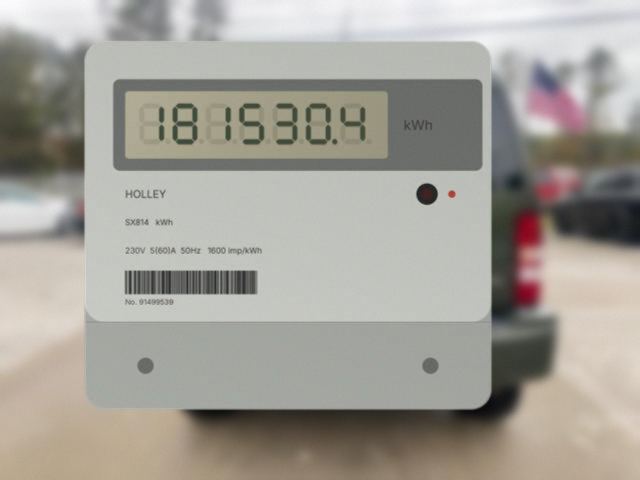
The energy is 181530.4 kWh
